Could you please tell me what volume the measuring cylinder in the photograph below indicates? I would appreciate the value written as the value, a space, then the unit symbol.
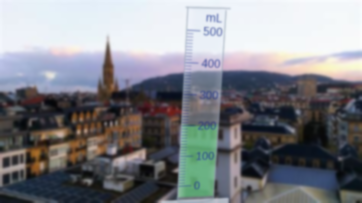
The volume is 200 mL
